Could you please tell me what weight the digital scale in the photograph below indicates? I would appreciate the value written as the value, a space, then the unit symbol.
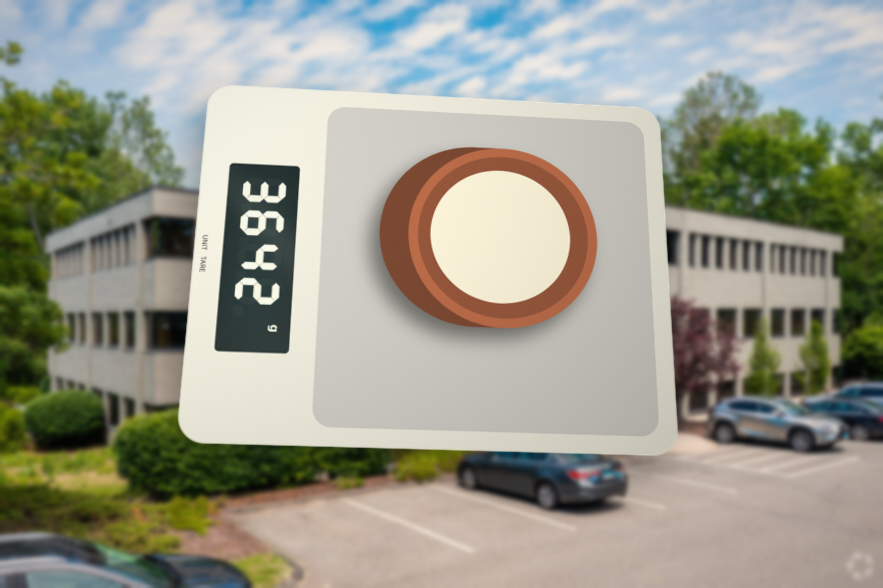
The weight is 3642 g
